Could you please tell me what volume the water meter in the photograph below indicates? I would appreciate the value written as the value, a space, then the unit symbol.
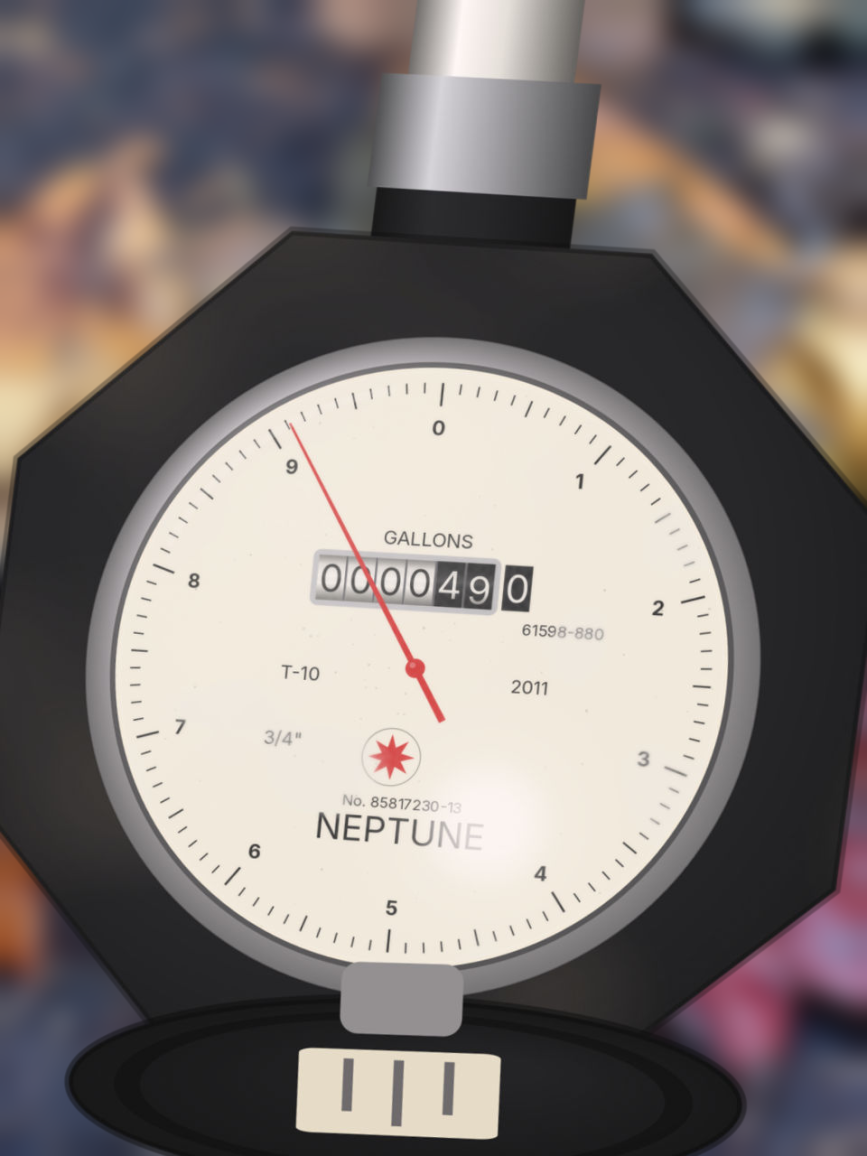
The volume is 489.1 gal
